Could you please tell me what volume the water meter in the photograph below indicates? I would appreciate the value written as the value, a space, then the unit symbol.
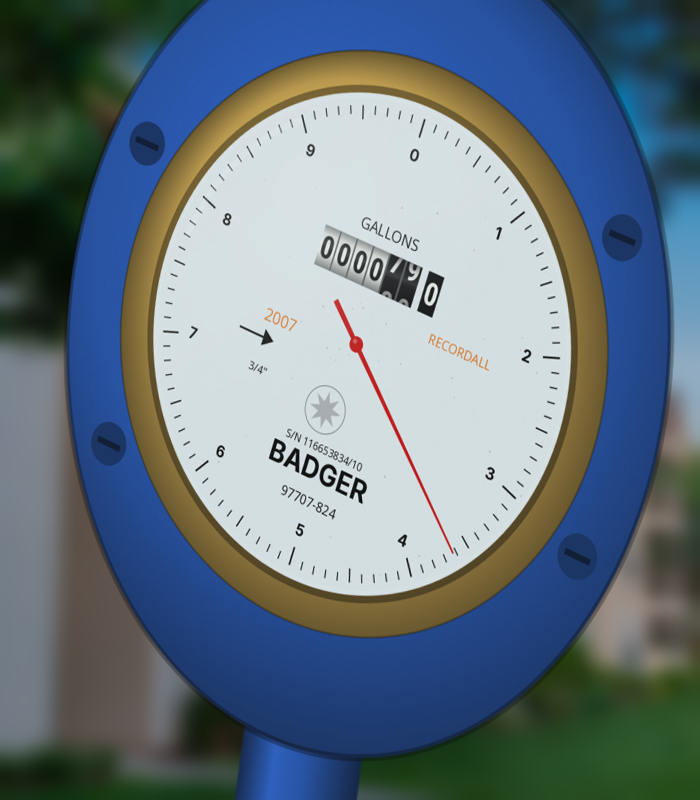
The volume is 793.6 gal
